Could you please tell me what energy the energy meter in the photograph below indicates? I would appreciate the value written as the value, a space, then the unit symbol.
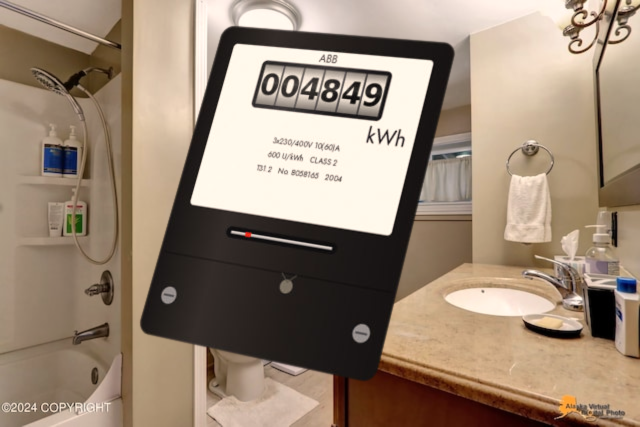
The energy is 4849 kWh
